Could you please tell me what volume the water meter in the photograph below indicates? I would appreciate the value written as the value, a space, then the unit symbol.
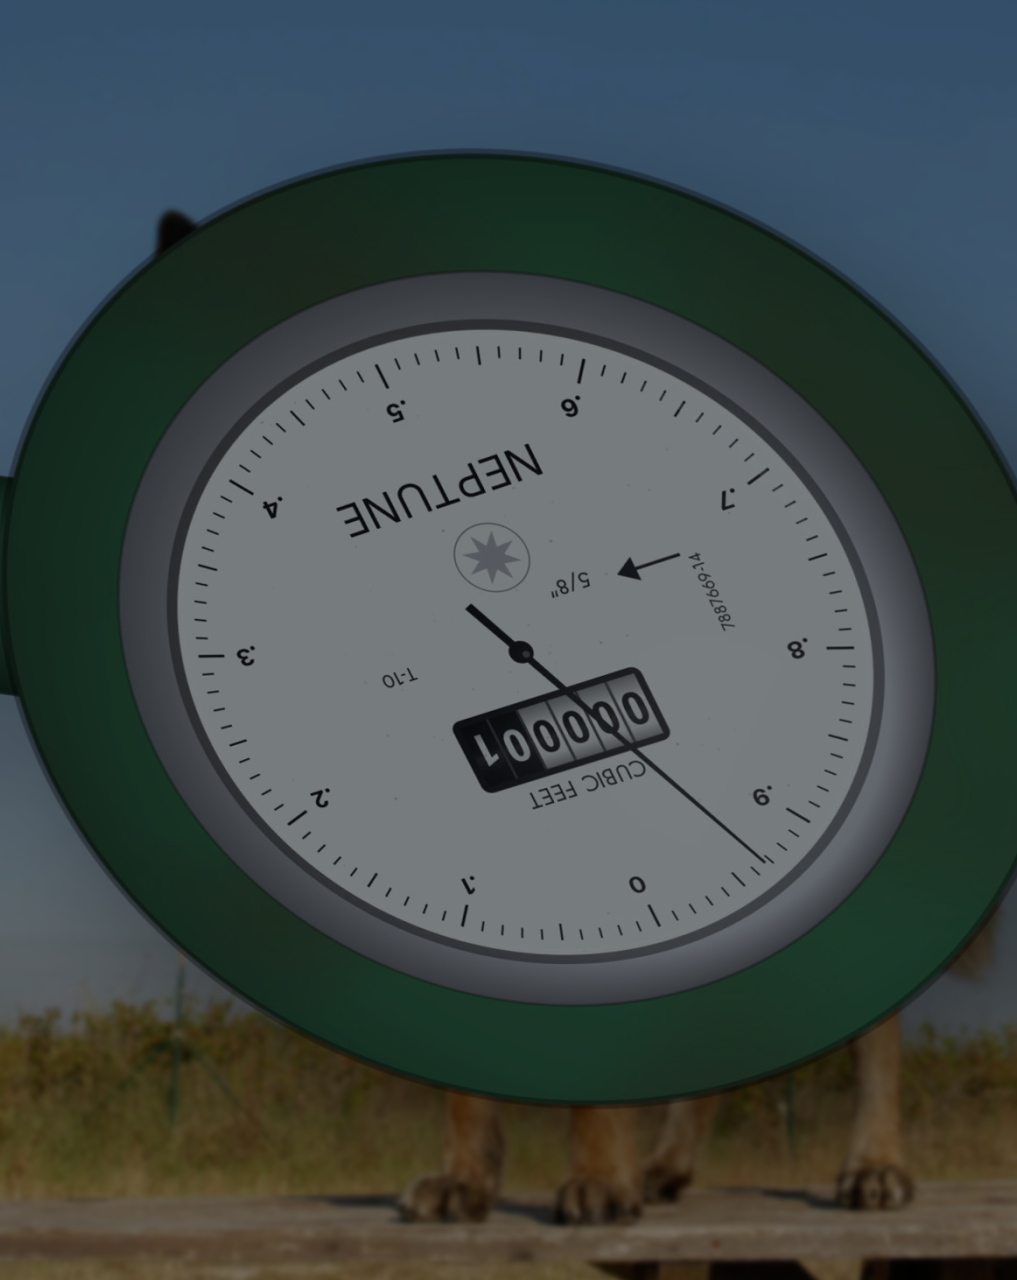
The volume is 0.93 ft³
